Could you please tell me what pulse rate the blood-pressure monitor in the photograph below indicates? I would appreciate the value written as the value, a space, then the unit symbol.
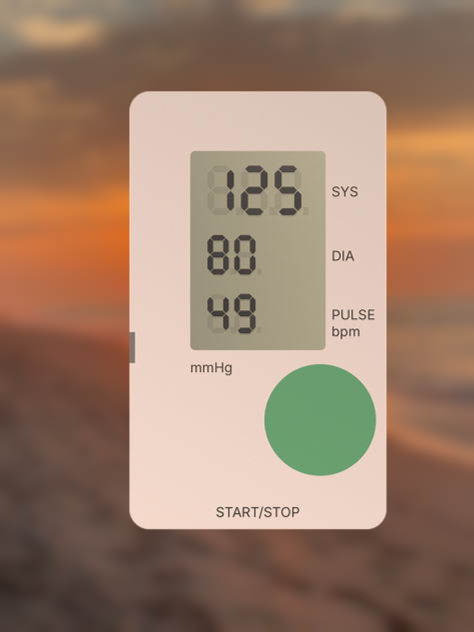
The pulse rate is 49 bpm
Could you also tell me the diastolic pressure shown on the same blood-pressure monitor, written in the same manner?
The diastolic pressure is 80 mmHg
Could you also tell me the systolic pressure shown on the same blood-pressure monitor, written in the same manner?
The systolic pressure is 125 mmHg
